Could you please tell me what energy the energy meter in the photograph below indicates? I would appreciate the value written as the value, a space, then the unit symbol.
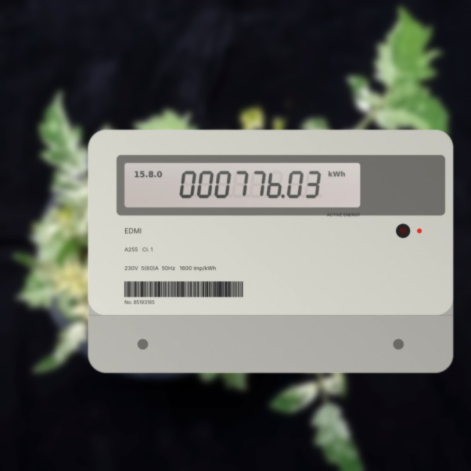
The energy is 776.03 kWh
